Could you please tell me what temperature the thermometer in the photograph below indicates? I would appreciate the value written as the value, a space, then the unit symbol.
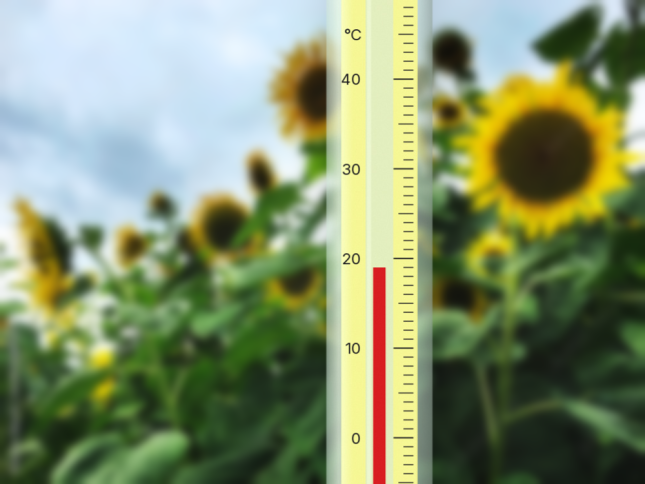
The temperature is 19 °C
